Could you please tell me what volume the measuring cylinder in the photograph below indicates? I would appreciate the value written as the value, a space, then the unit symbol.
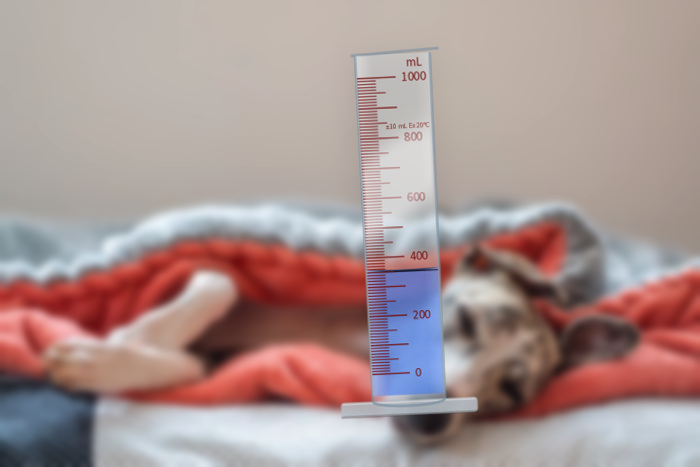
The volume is 350 mL
